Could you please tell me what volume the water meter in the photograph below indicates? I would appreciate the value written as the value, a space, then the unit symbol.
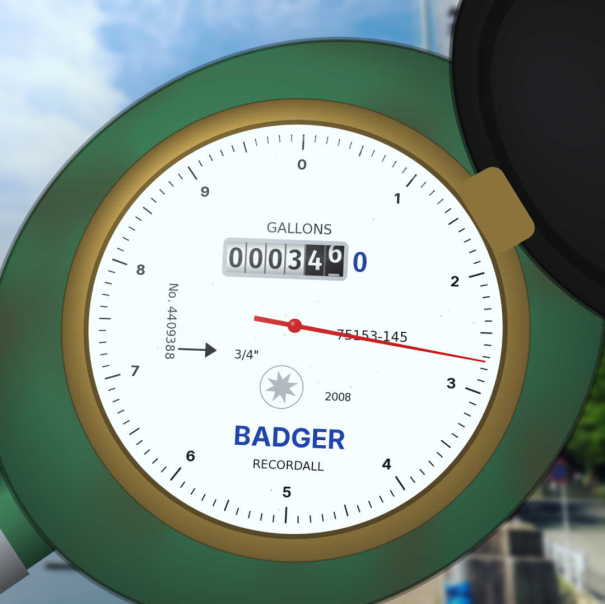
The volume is 3462.7 gal
